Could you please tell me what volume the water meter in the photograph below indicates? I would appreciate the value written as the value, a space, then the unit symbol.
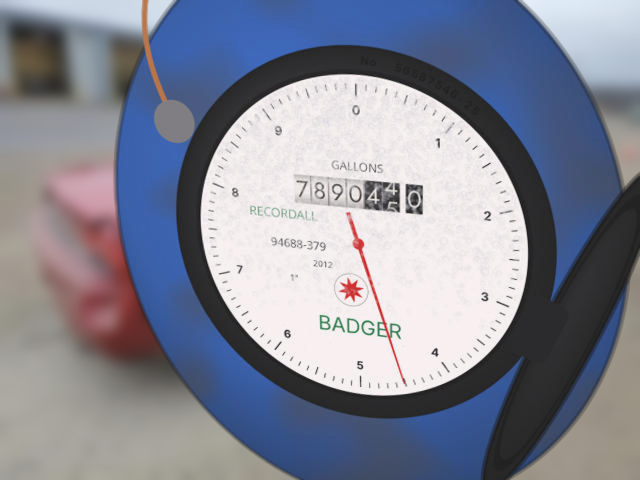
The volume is 7890444.5 gal
